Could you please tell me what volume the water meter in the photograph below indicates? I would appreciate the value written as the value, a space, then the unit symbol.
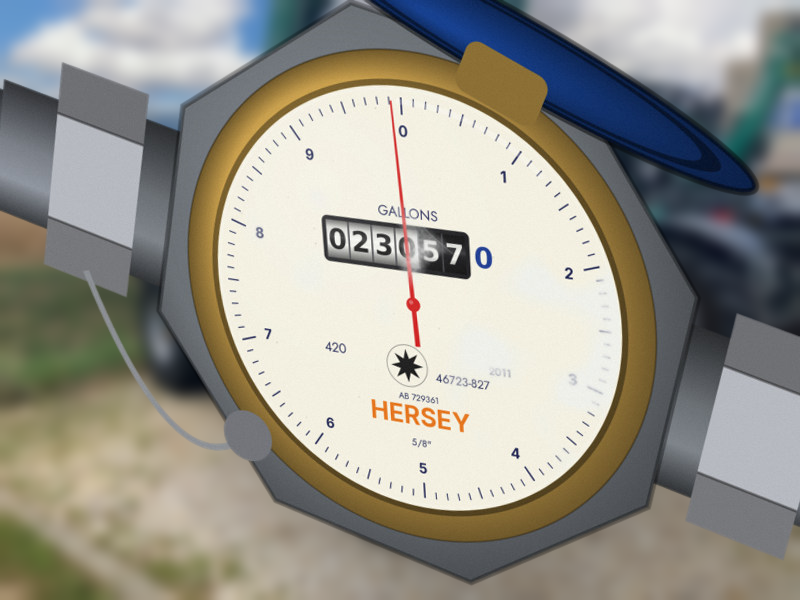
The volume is 230569.9 gal
